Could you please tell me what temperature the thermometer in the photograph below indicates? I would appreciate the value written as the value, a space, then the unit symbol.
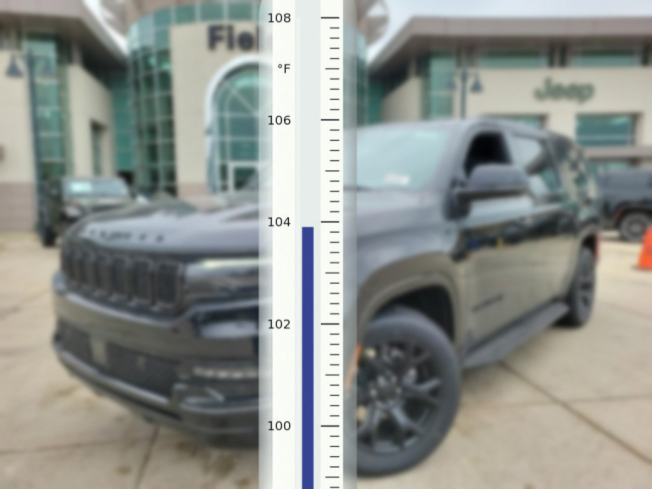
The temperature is 103.9 °F
